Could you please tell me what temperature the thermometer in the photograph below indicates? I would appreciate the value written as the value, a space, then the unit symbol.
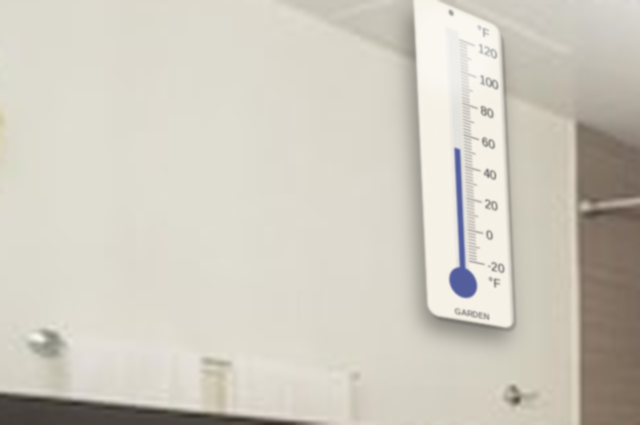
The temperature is 50 °F
